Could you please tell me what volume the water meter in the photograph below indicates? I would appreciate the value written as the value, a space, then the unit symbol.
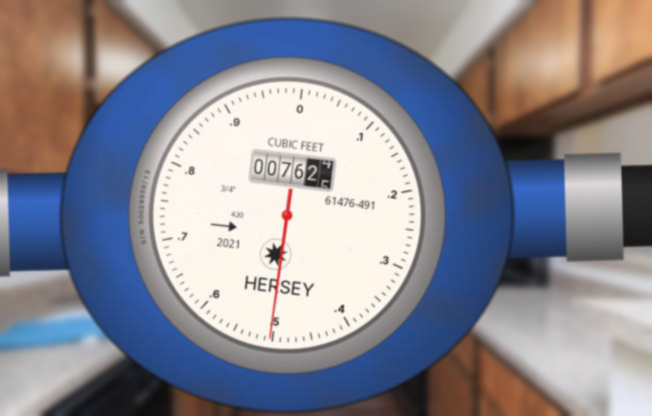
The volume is 7624.50 ft³
